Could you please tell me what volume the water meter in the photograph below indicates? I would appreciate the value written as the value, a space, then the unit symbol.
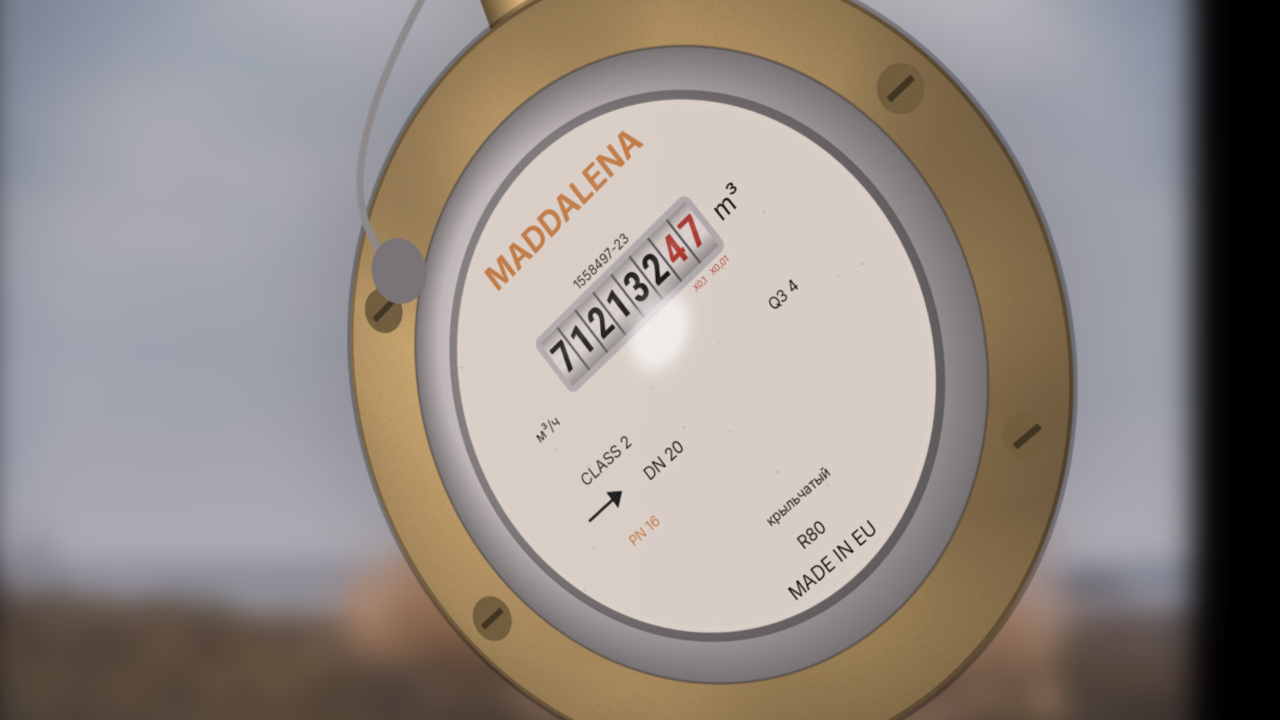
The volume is 712132.47 m³
